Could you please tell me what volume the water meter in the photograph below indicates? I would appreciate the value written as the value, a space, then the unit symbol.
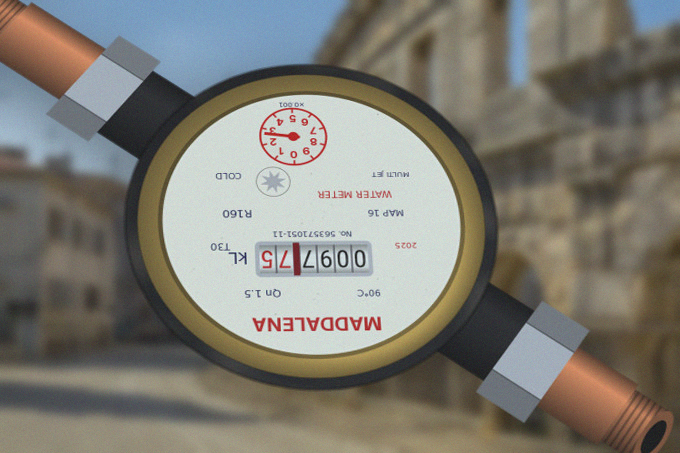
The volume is 97.752 kL
